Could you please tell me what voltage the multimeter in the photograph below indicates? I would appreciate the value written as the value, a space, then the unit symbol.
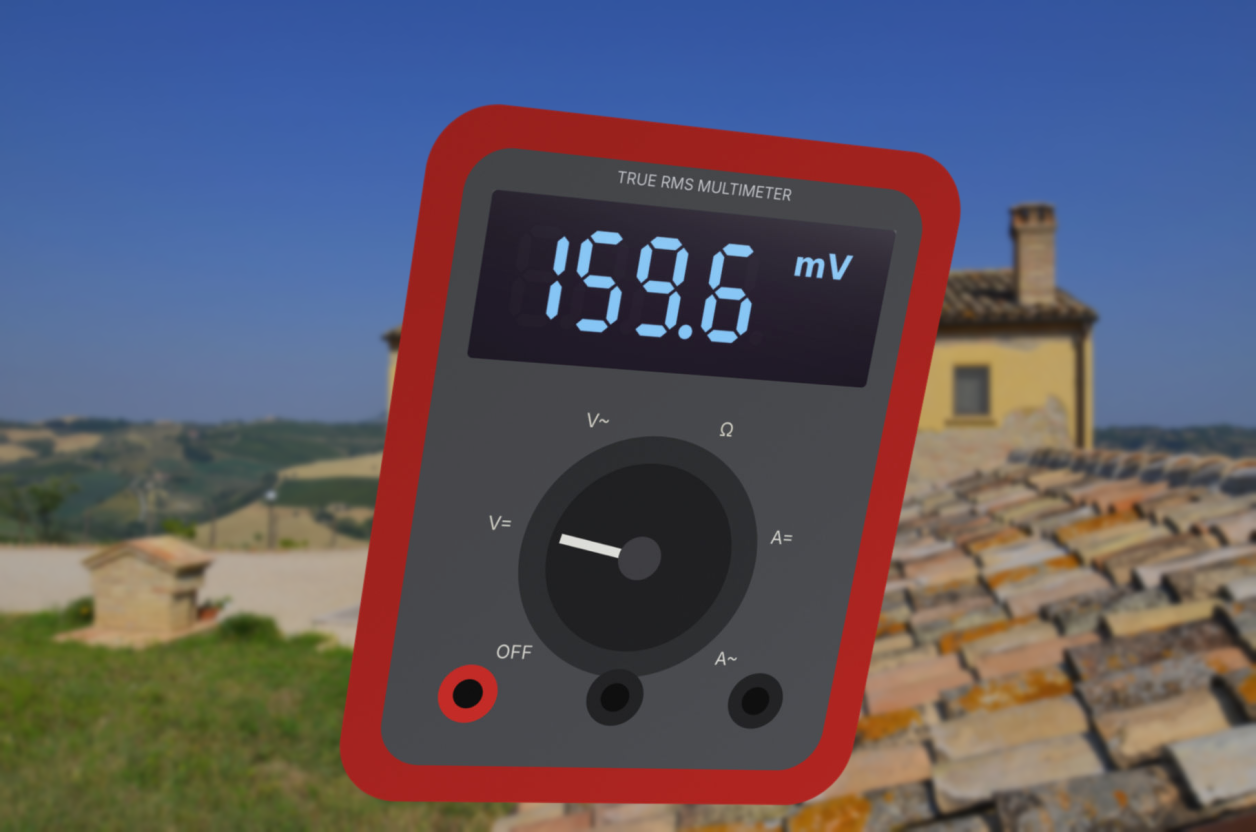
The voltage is 159.6 mV
